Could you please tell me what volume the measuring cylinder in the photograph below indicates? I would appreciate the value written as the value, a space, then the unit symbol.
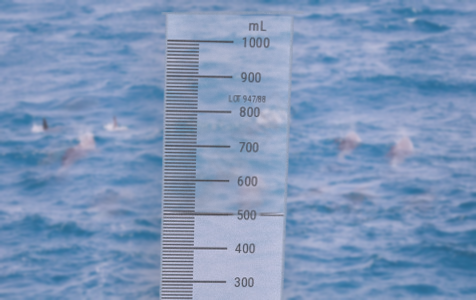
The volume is 500 mL
